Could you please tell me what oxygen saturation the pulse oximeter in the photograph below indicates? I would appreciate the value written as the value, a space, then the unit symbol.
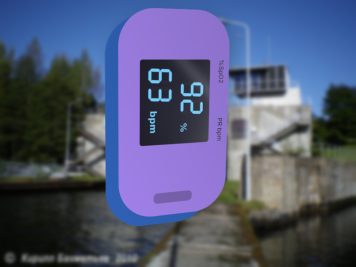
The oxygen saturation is 92 %
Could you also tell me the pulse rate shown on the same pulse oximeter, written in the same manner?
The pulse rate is 63 bpm
